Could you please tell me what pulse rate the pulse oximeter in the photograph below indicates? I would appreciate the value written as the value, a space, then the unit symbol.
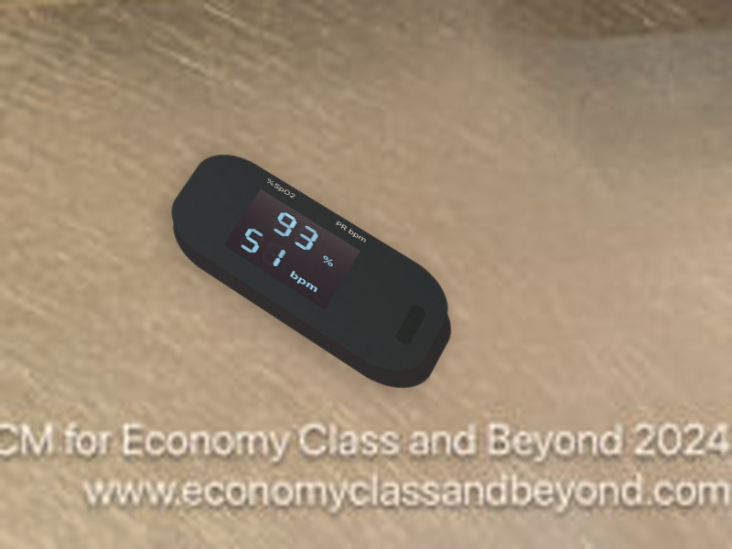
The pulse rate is 51 bpm
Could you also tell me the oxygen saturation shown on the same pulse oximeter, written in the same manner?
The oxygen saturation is 93 %
